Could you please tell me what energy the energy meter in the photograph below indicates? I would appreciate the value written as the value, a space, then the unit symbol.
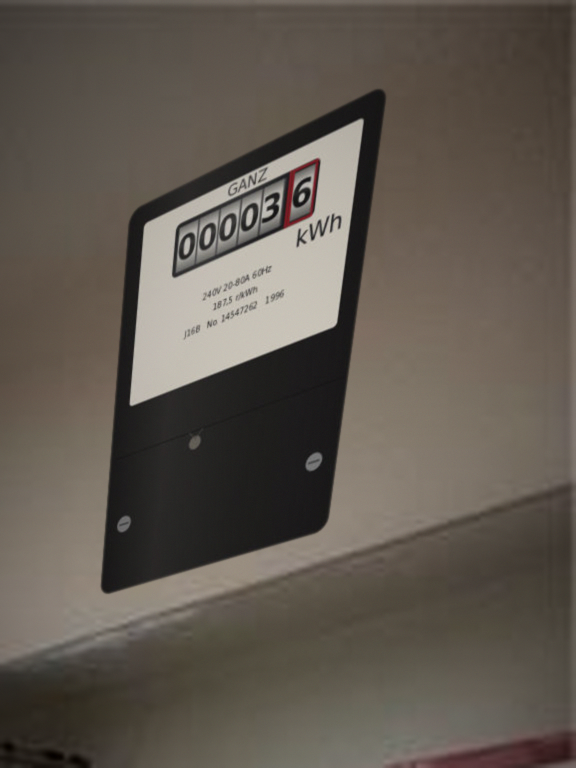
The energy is 3.6 kWh
